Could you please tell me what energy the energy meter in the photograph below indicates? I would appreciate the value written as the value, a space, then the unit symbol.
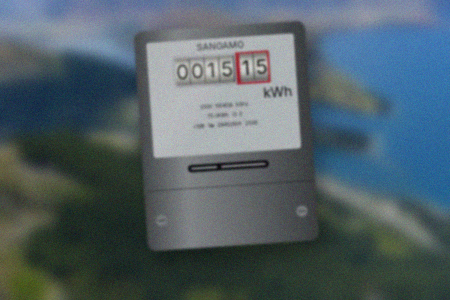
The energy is 15.15 kWh
